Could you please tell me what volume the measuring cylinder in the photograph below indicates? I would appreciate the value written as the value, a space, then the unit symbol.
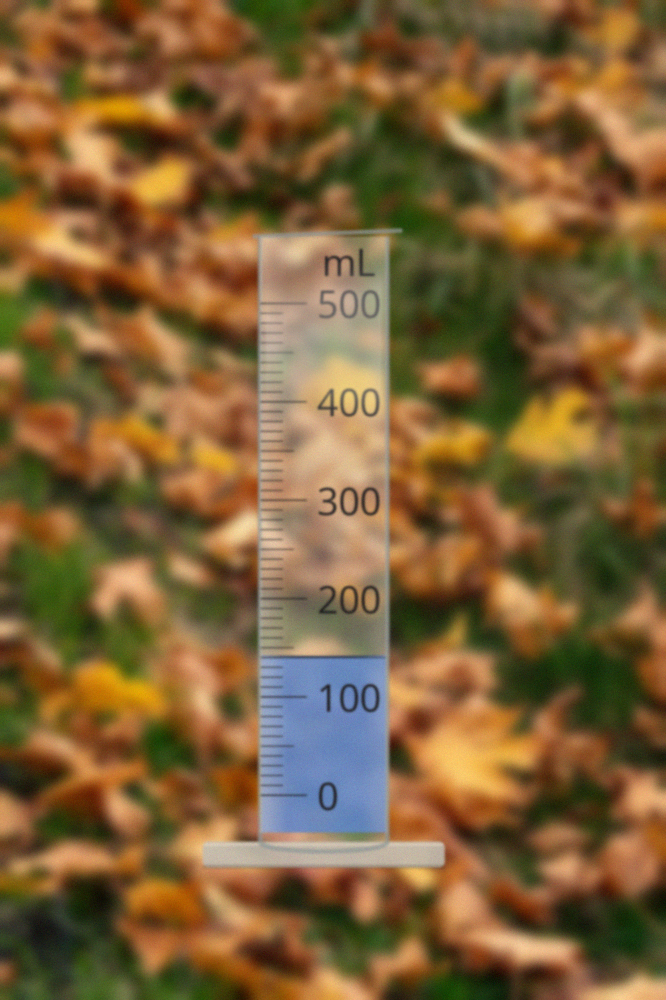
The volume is 140 mL
